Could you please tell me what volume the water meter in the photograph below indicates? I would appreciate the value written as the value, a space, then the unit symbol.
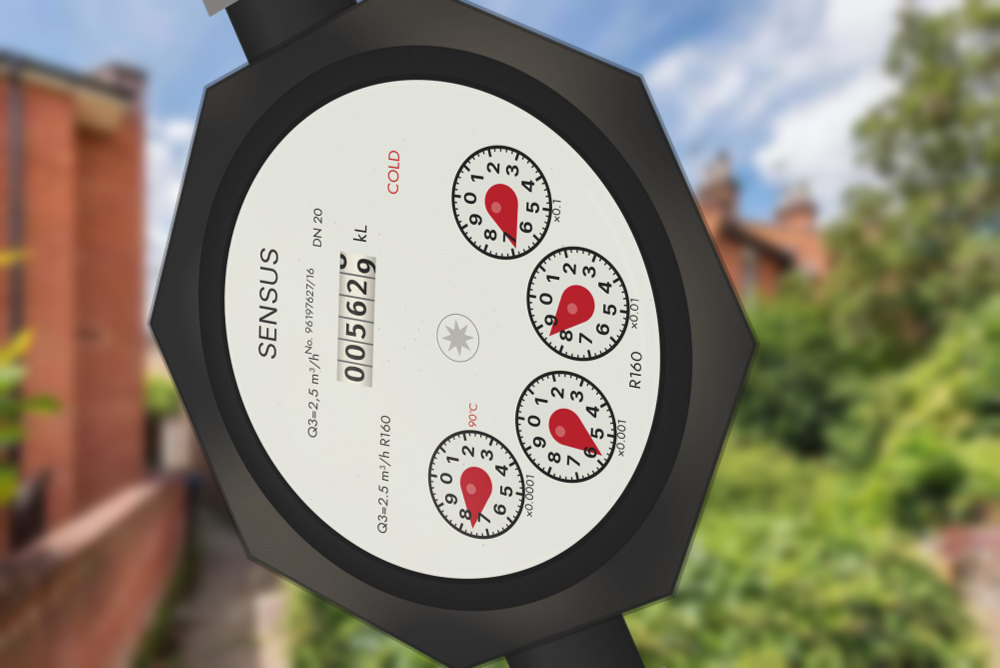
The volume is 5628.6857 kL
